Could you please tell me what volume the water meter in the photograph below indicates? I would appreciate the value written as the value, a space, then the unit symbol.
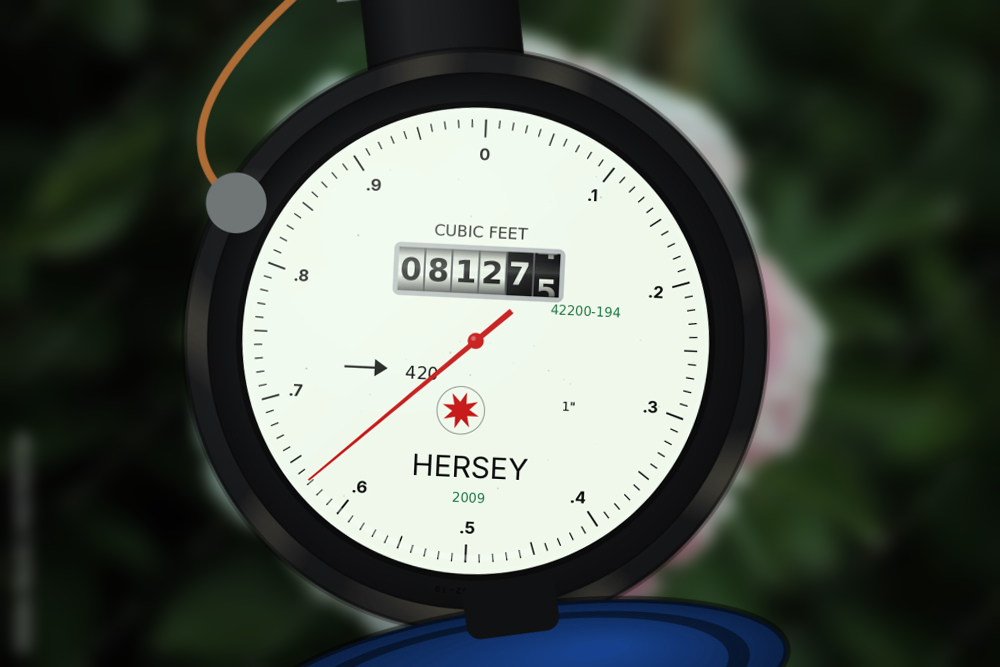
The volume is 81274.63 ft³
